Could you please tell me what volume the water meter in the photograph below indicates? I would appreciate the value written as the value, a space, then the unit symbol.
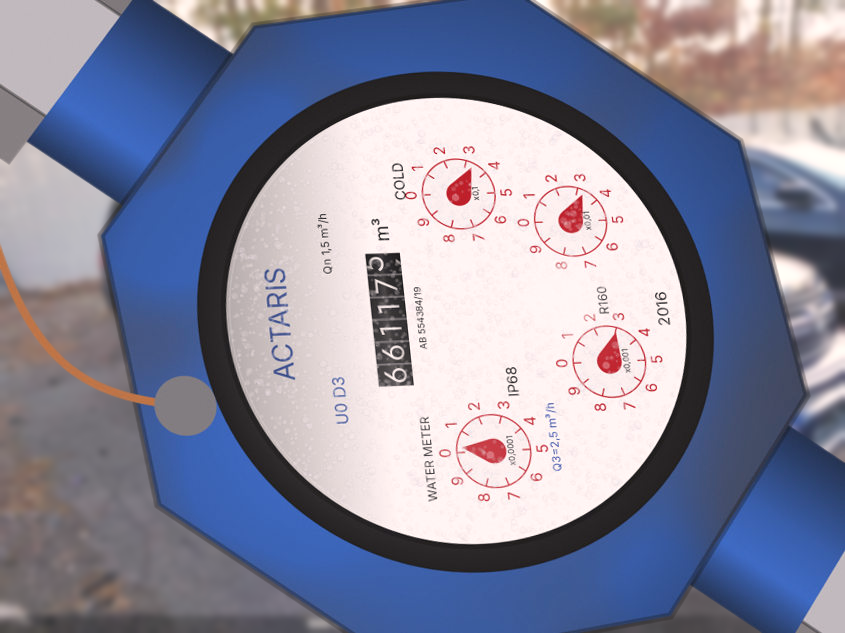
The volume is 661175.3330 m³
